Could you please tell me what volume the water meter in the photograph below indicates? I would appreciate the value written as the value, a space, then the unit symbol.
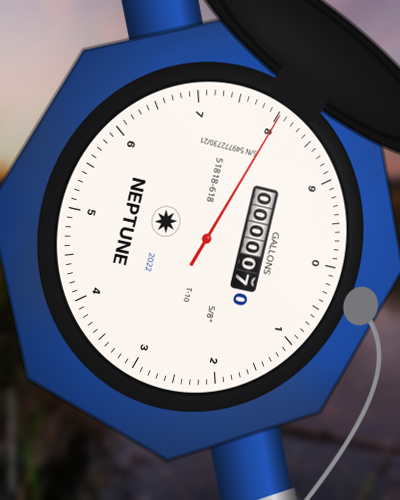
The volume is 68.0 gal
